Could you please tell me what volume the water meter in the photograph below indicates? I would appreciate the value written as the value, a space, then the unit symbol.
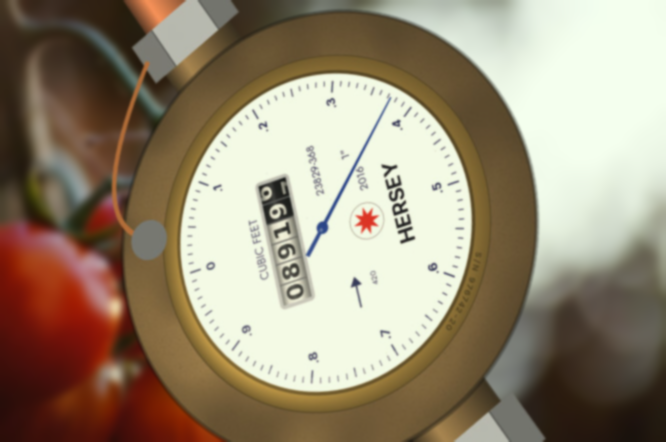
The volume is 89196.37 ft³
